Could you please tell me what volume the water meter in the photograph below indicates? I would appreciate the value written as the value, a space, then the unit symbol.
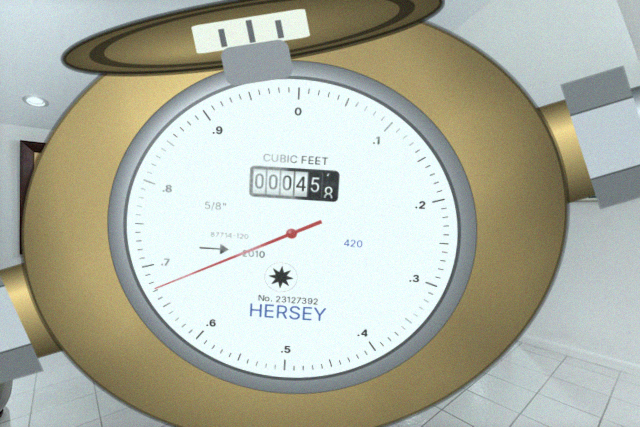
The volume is 457.67 ft³
